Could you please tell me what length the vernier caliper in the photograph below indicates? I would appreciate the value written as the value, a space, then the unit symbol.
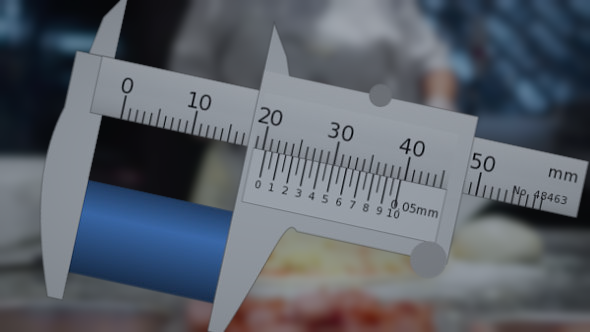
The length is 20.4 mm
